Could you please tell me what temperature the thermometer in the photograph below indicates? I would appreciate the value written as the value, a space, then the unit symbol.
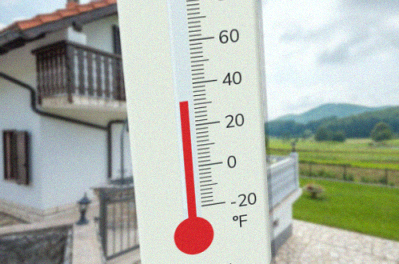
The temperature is 32 °F
